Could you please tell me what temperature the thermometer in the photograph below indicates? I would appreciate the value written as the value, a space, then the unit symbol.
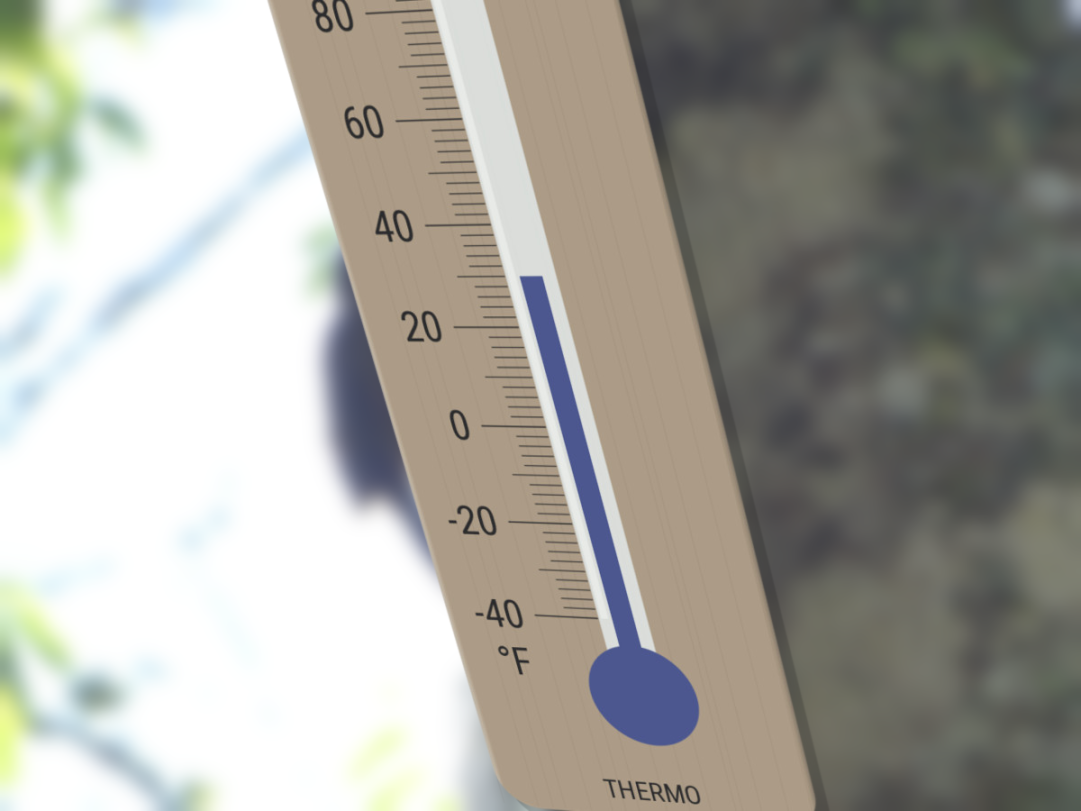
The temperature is 30 °F
